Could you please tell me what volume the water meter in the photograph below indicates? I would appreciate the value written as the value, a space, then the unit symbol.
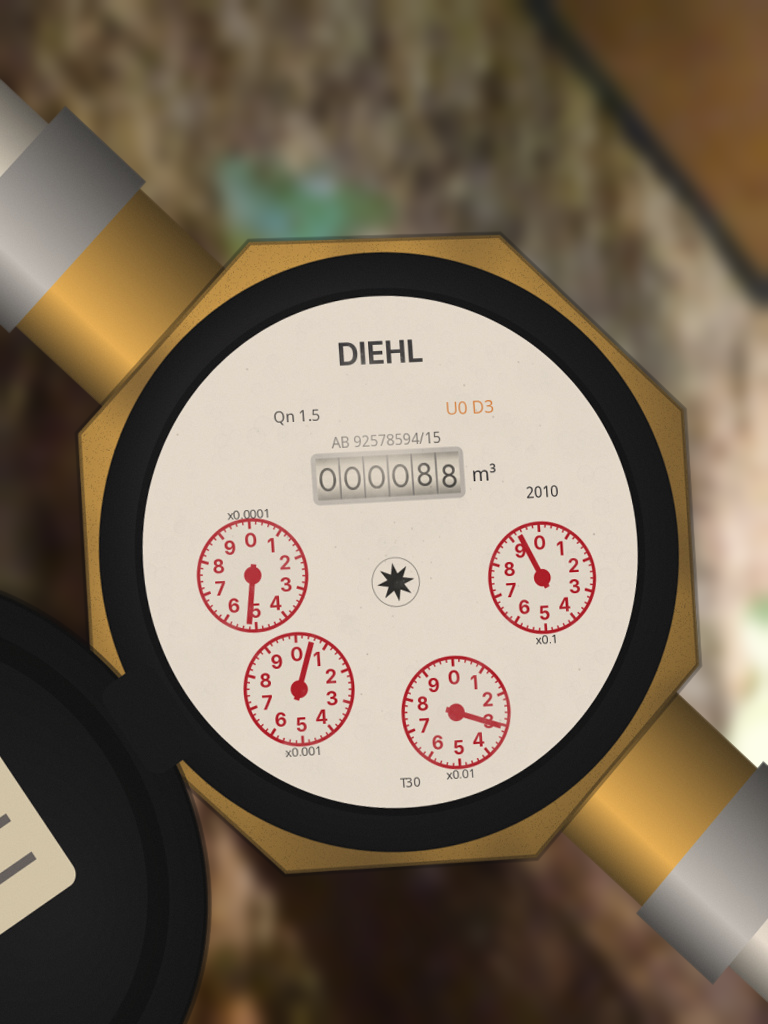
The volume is 87.9305 m³
